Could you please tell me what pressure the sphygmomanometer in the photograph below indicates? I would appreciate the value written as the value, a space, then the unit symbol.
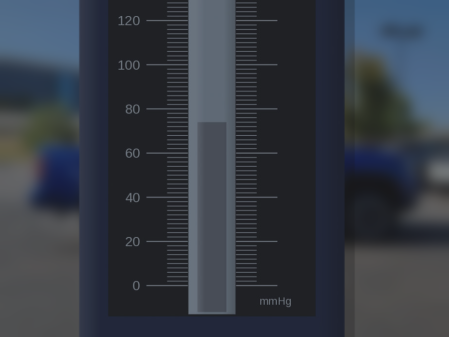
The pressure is 74 mmHg
